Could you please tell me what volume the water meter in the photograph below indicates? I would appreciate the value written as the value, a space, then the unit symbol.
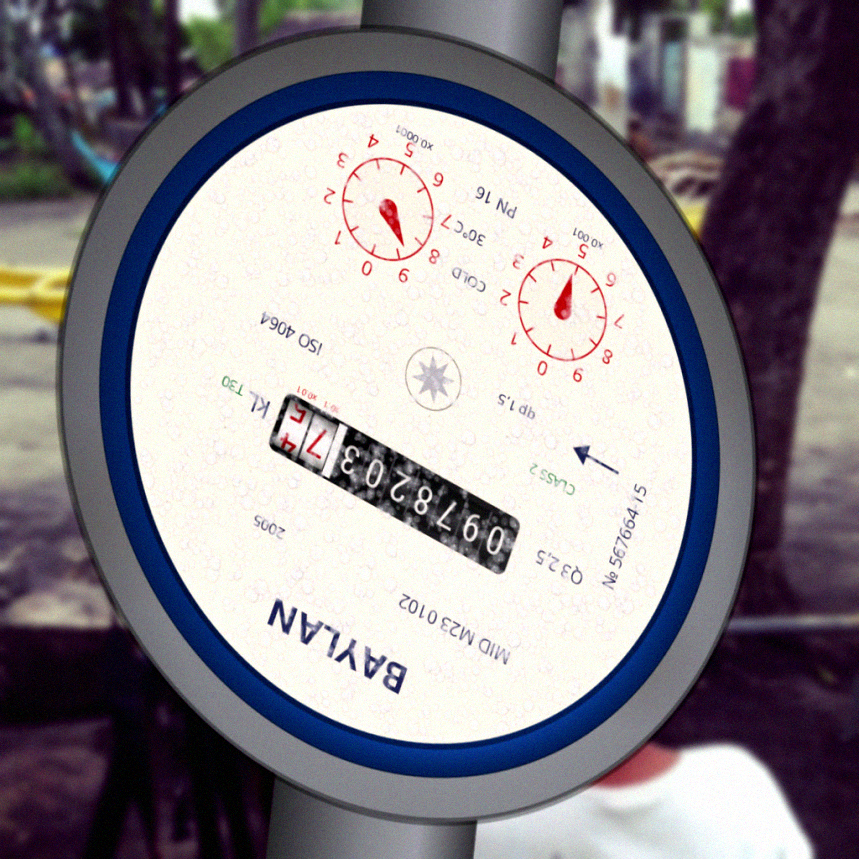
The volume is 978203.7448 kL
